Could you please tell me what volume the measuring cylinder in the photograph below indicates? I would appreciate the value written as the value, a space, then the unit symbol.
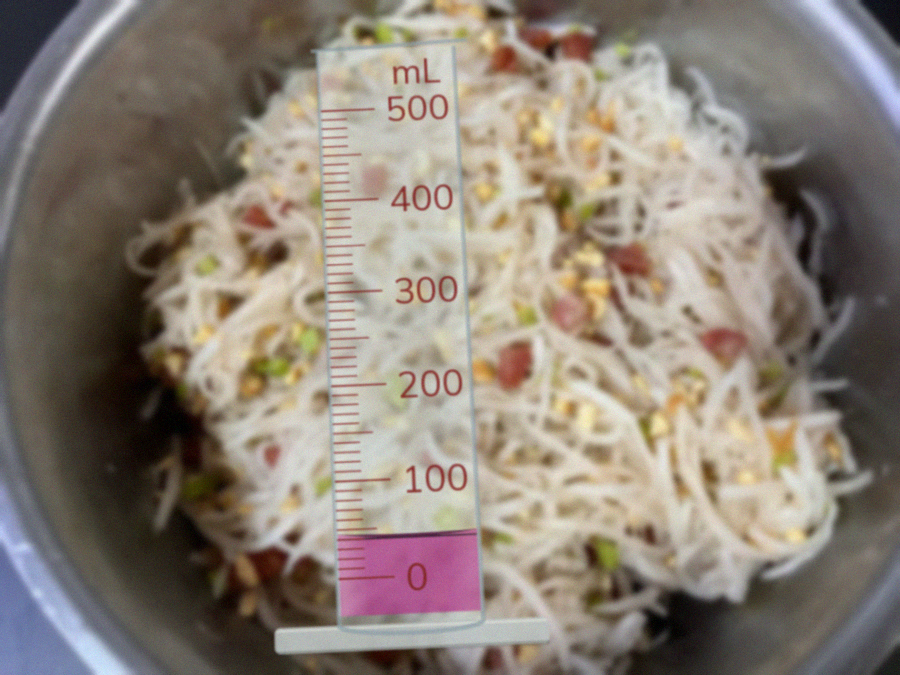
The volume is 40 mL
